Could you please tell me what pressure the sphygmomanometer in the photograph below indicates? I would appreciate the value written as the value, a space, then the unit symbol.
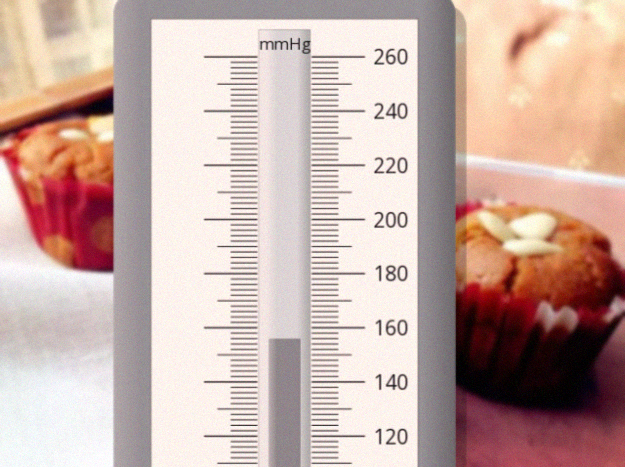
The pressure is 156 mmHg
